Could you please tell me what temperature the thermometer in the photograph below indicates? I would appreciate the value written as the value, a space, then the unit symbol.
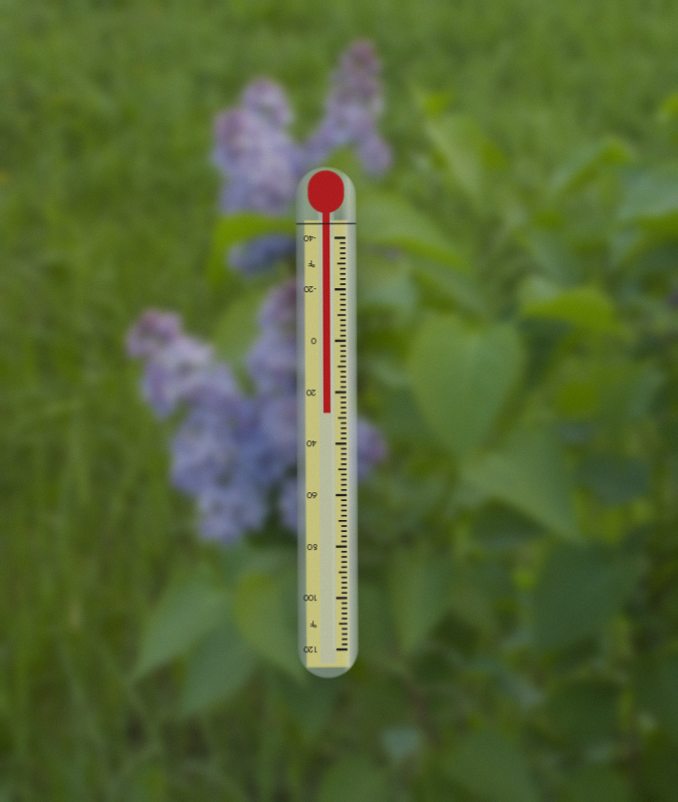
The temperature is 28 °F
